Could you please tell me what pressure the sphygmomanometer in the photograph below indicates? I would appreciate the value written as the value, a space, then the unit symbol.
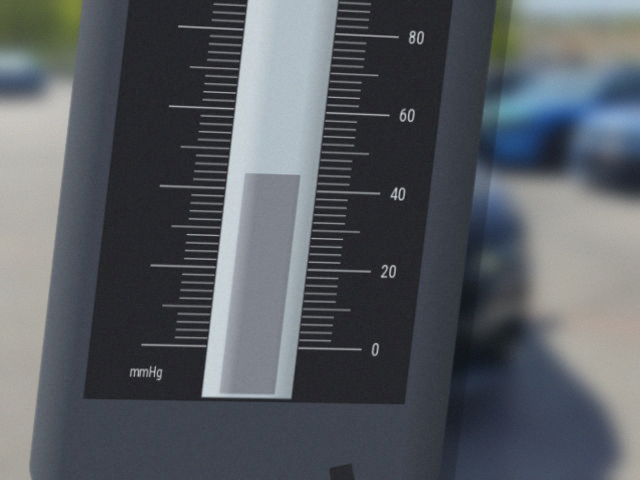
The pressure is 44 mmHg
